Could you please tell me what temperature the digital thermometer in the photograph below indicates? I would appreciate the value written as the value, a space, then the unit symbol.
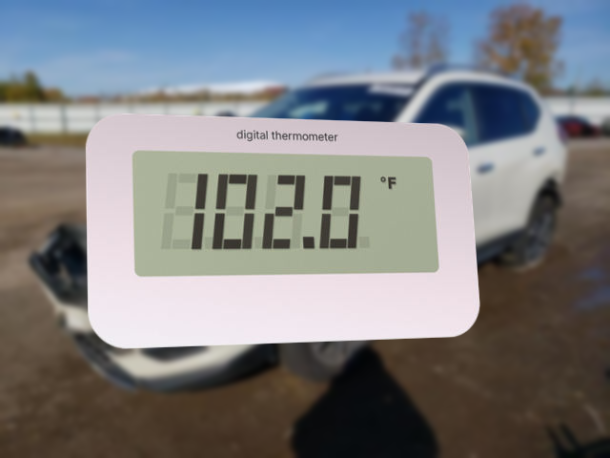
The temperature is 102.0 °F
